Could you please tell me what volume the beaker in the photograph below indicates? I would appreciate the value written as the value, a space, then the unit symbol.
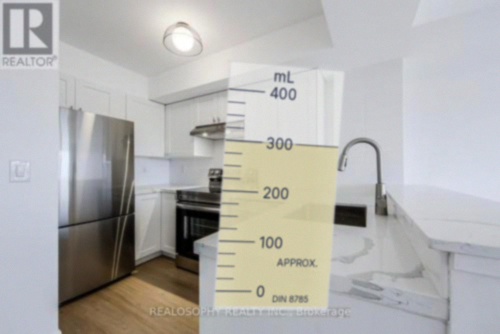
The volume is 300 mL
